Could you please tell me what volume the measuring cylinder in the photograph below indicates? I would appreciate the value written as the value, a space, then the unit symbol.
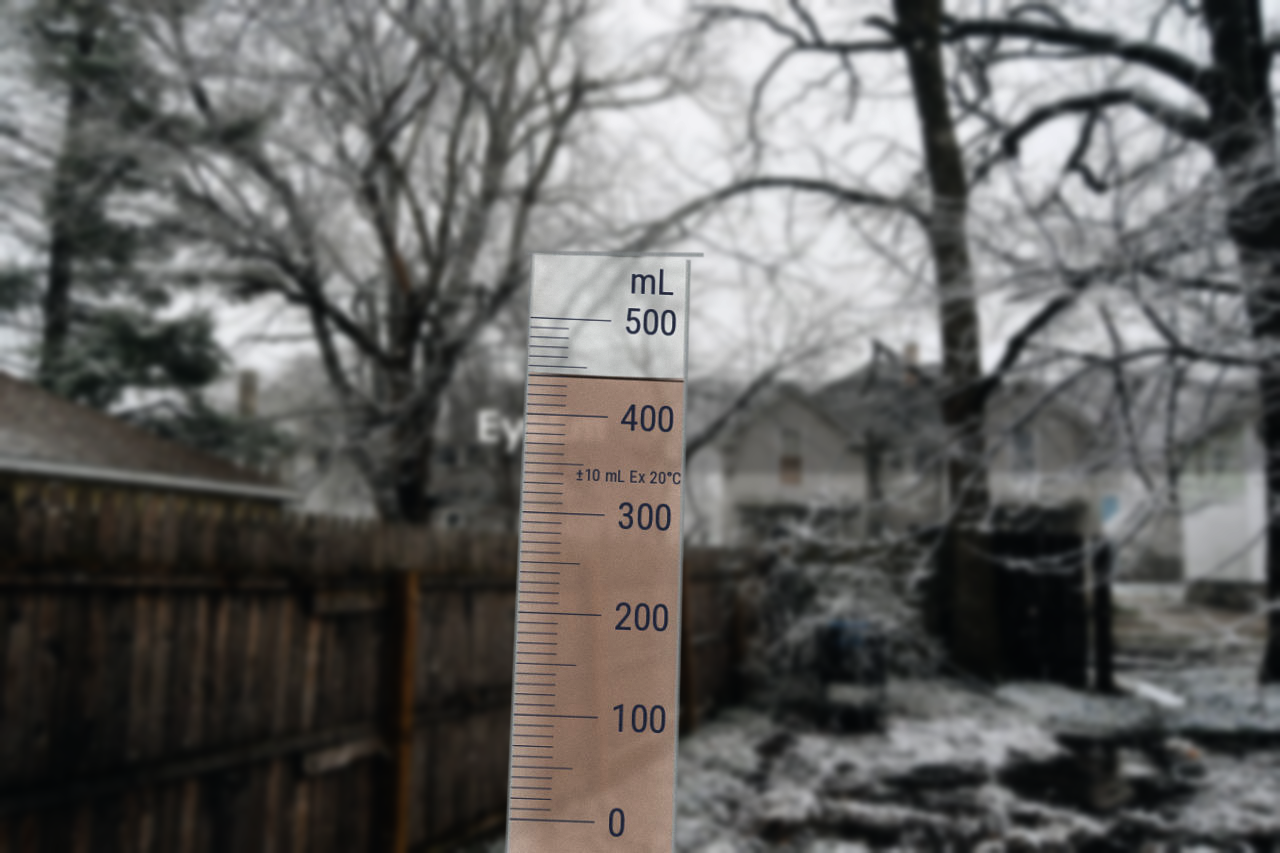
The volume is 440 mL
